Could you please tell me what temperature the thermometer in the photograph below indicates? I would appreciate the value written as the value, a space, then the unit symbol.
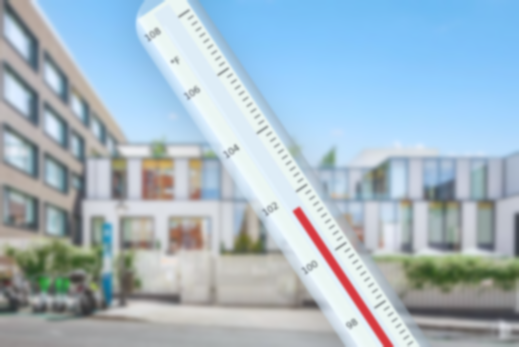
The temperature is 101.6 °F
